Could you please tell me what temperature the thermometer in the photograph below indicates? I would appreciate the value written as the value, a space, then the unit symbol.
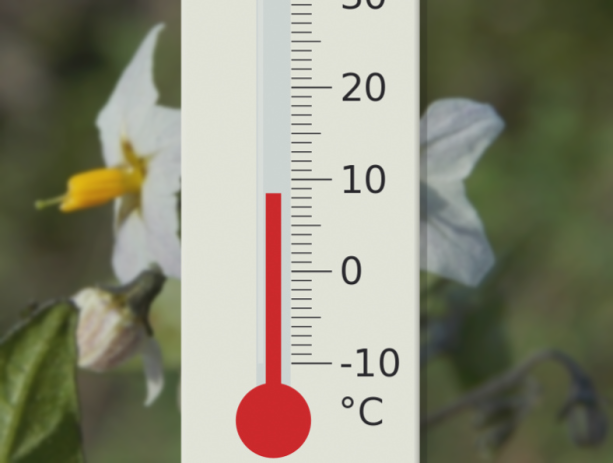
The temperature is 8.5 °C
